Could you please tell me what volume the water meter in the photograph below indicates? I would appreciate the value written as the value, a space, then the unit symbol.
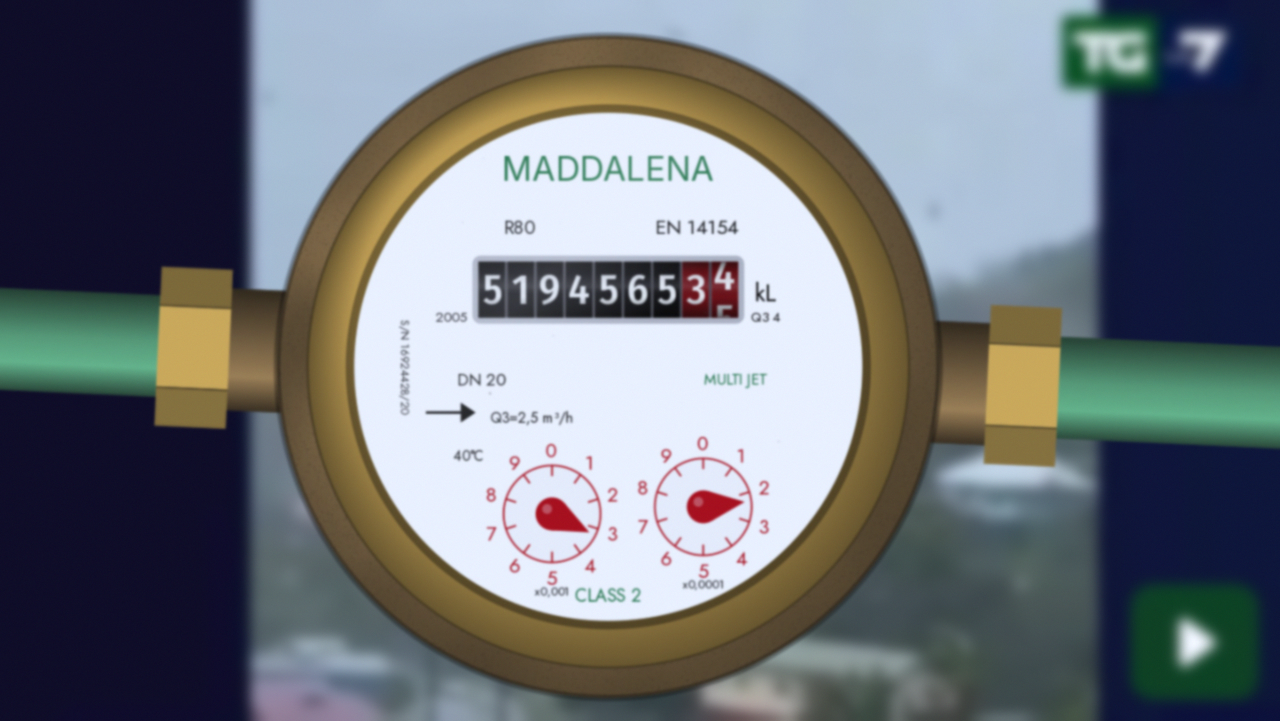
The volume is 5194565.3432 kL
